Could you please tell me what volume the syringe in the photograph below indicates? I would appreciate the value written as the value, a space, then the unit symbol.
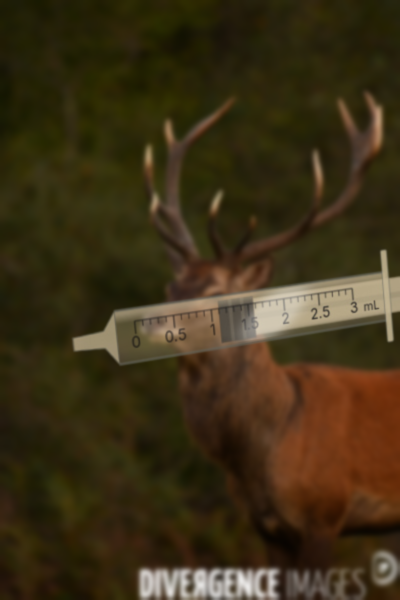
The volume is 1.1 mL
